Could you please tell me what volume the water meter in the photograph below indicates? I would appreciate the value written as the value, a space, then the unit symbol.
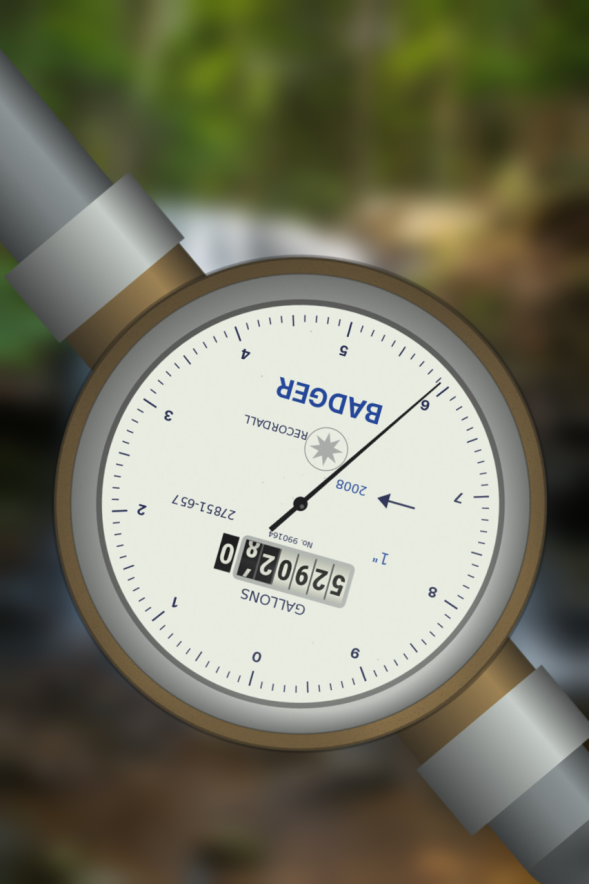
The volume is 5290275.9 gal
